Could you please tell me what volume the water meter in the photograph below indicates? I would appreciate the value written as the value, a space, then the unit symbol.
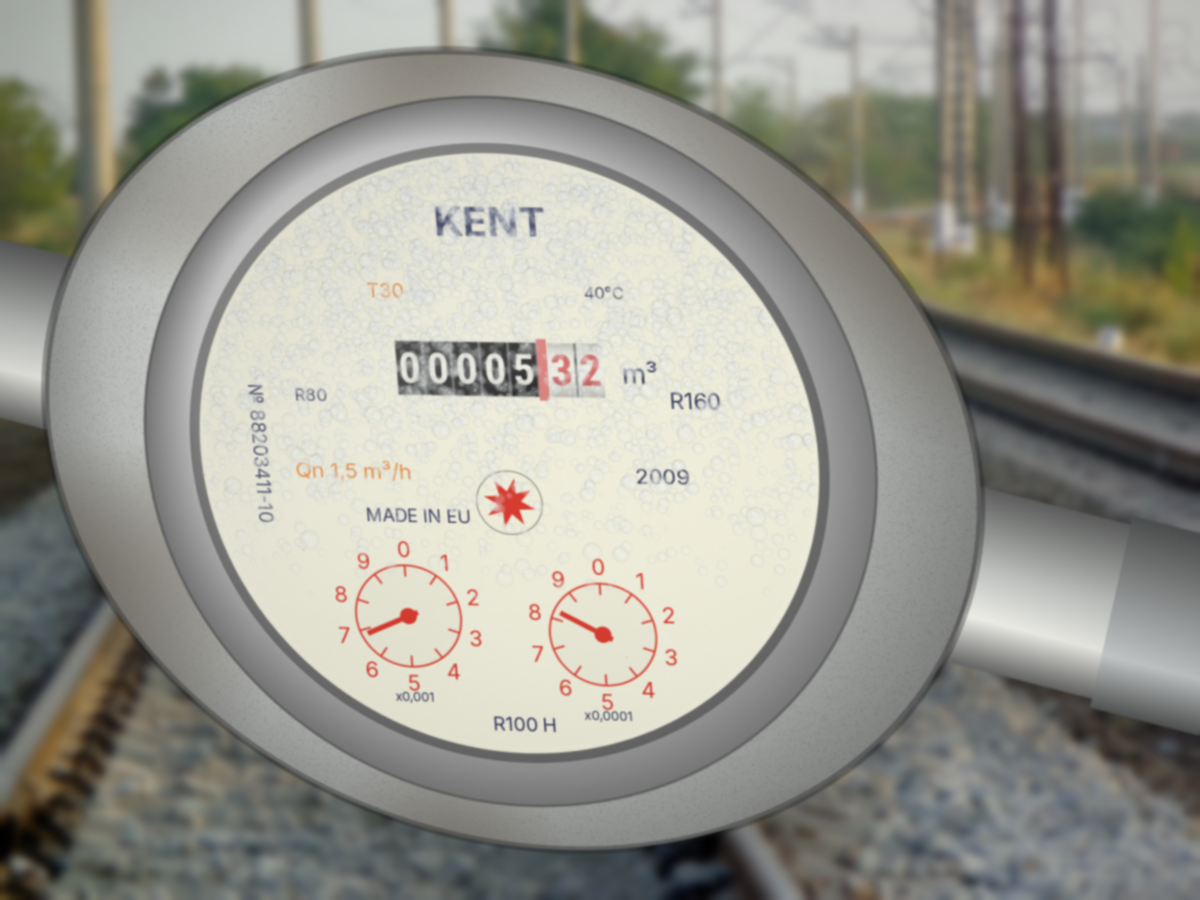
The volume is 5.3268 m³
